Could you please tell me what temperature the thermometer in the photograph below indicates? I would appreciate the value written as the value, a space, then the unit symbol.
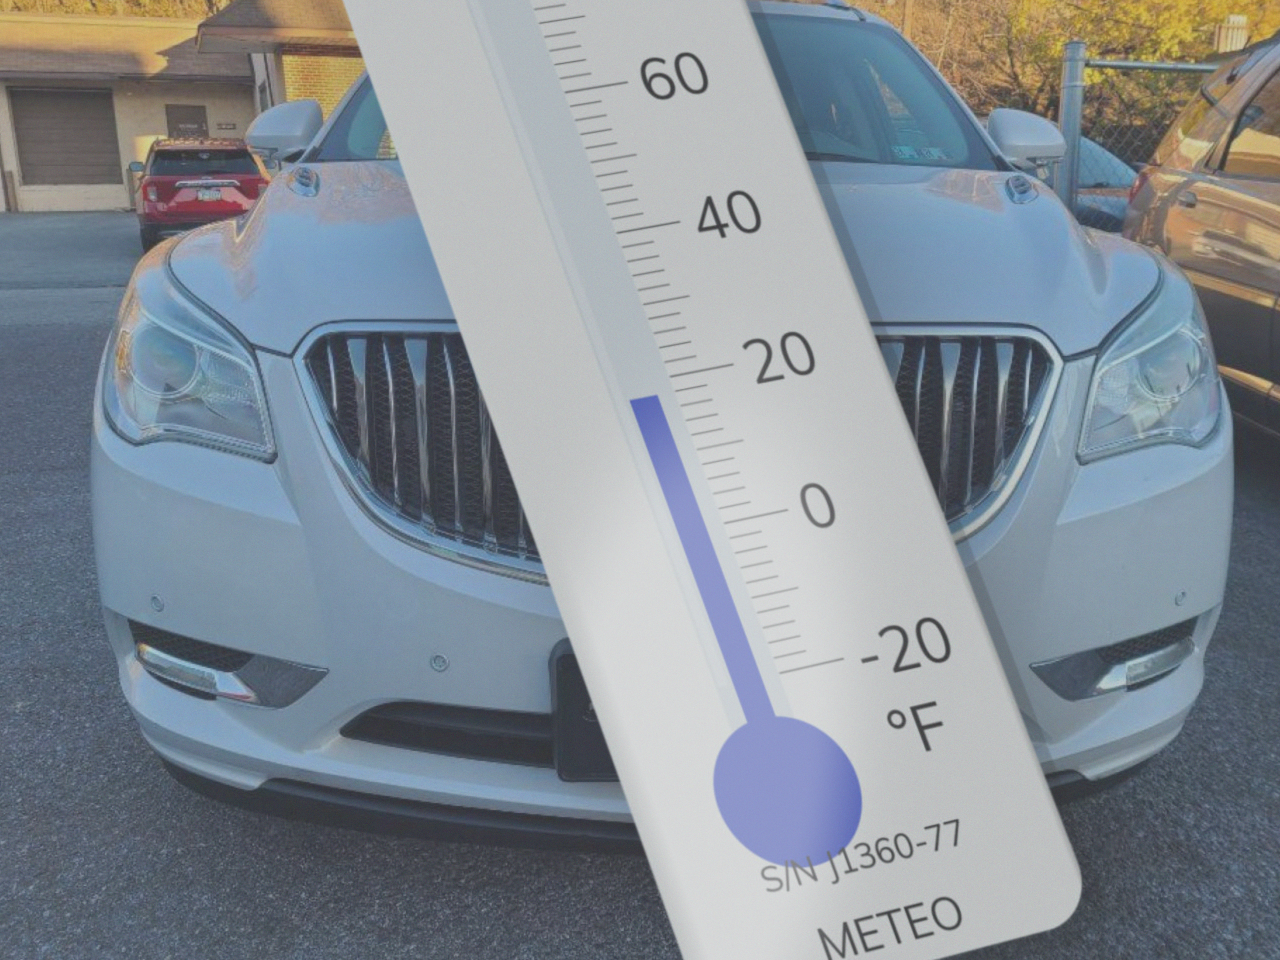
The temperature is 18 °F
